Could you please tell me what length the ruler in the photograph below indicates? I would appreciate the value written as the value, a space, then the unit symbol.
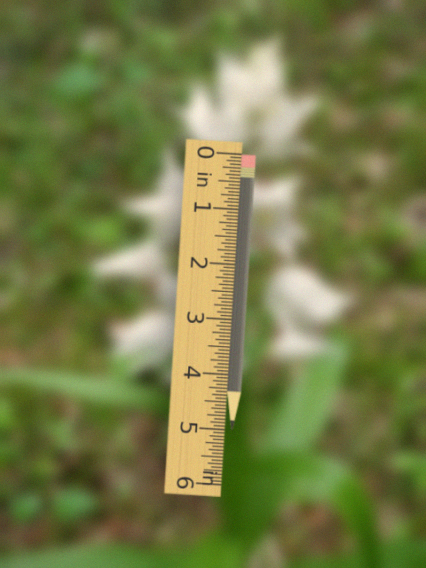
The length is 5 in
